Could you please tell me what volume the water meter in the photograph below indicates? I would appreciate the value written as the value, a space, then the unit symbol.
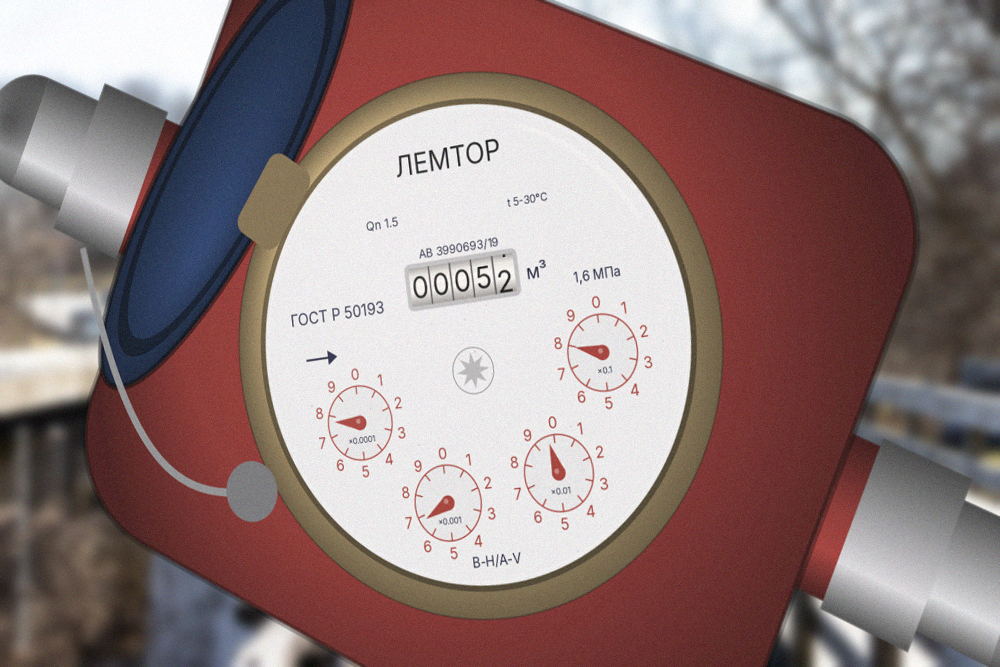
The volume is 51.7967 m³
